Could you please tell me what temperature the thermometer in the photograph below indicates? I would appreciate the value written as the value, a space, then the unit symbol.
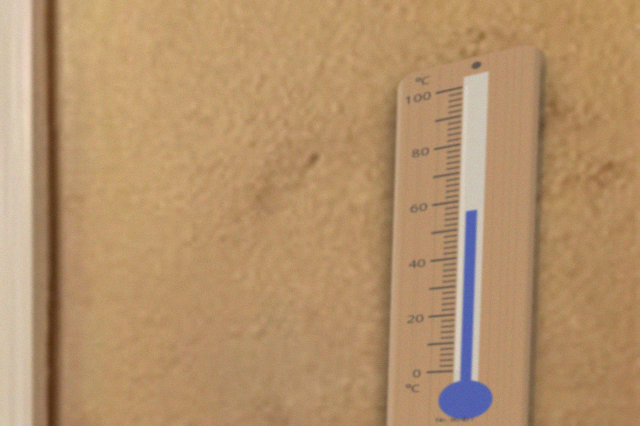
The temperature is 56 °C
